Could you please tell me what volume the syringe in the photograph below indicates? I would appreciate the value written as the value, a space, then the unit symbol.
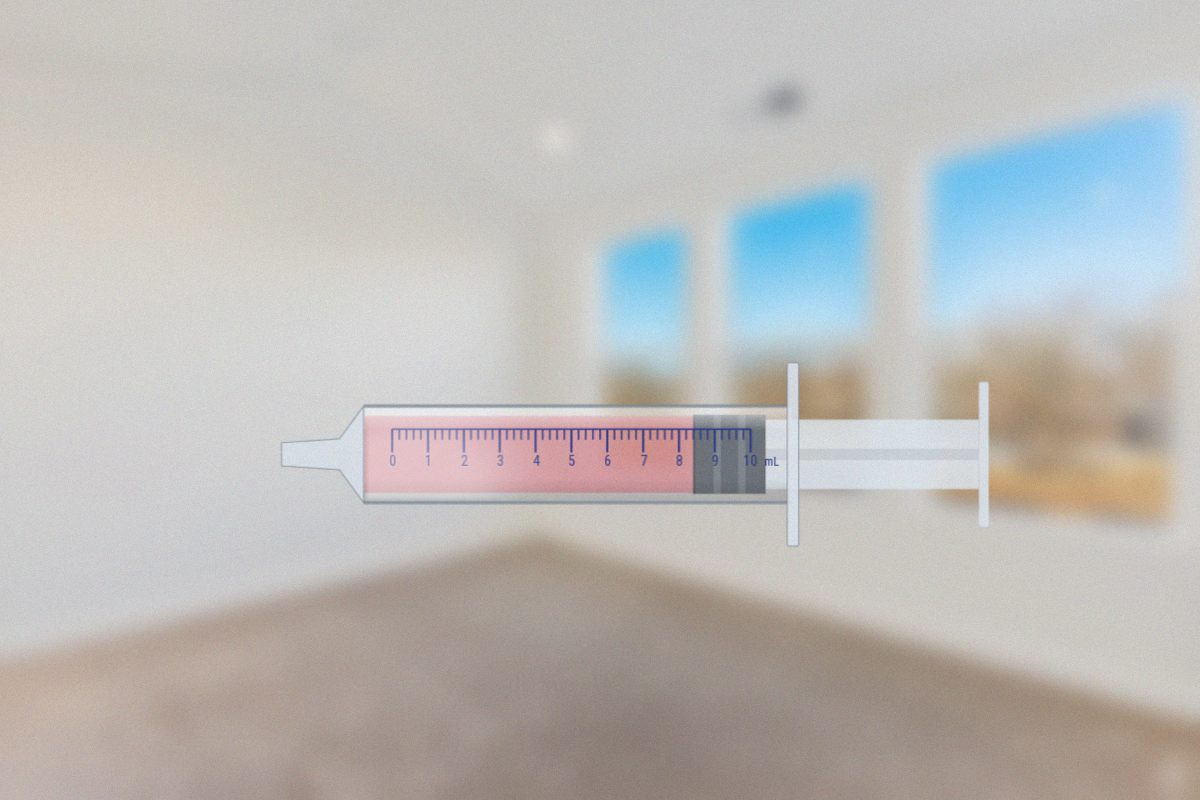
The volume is 8.4 mL
